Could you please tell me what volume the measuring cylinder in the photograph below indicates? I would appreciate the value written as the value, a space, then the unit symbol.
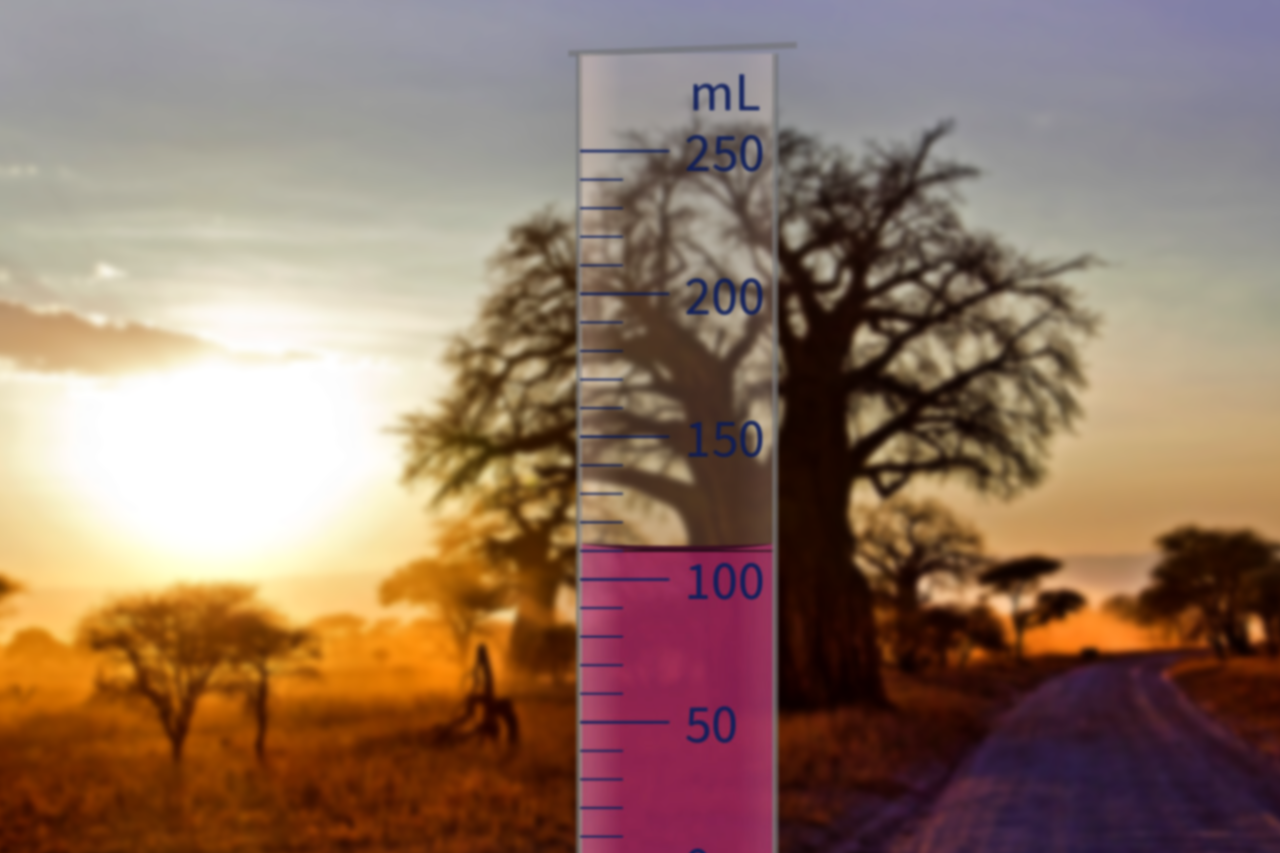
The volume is 110 mL
